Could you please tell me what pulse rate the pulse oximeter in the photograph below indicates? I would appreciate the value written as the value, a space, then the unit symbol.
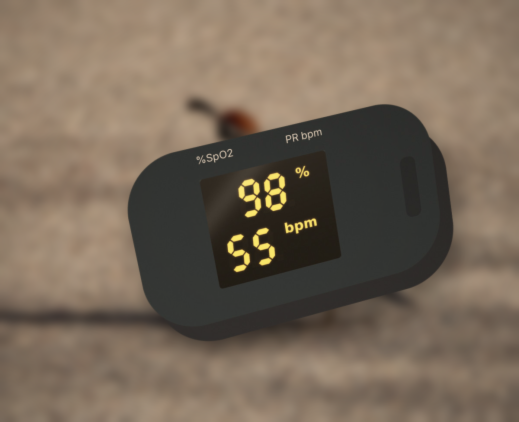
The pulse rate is 55 bpm
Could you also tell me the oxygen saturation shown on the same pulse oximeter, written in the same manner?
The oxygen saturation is 98 %
